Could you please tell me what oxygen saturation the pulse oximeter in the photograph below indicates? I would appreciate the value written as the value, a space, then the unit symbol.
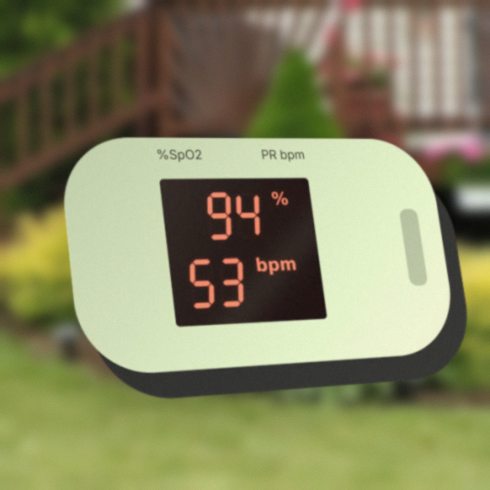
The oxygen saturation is 94 %
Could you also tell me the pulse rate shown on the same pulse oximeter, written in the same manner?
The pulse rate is 53 bpm
